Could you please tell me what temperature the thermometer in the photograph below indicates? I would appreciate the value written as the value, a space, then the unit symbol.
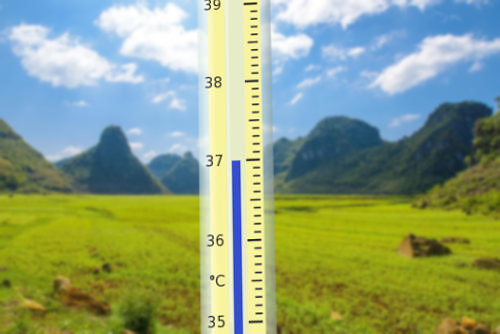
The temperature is 37 °C
